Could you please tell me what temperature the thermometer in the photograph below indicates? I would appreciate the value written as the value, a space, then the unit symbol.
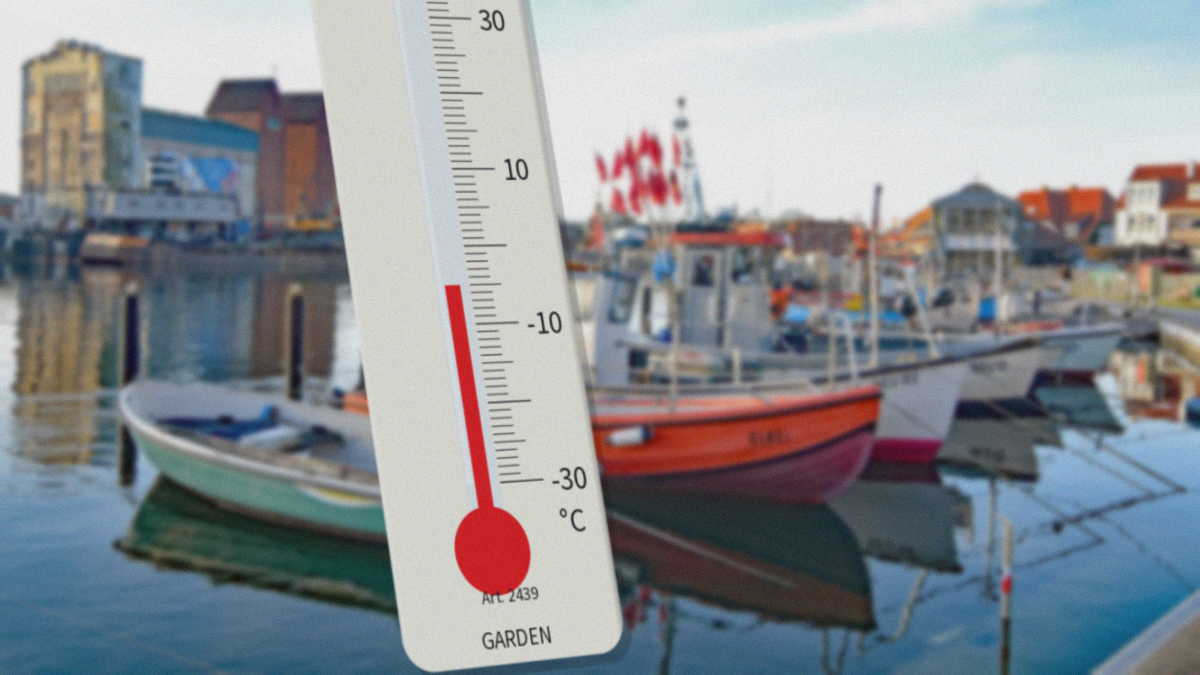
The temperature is -5 °C
